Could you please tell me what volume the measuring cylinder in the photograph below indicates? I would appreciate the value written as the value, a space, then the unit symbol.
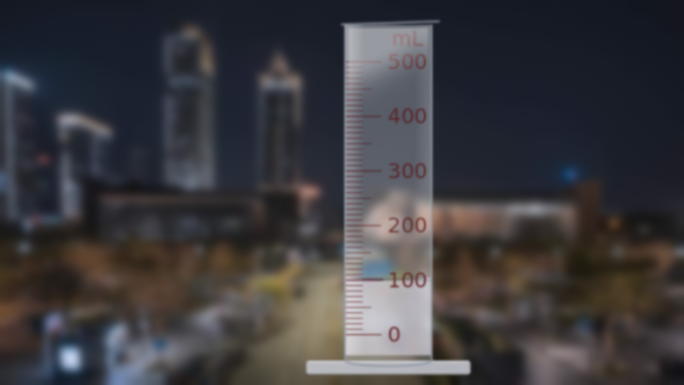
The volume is 100 mL
